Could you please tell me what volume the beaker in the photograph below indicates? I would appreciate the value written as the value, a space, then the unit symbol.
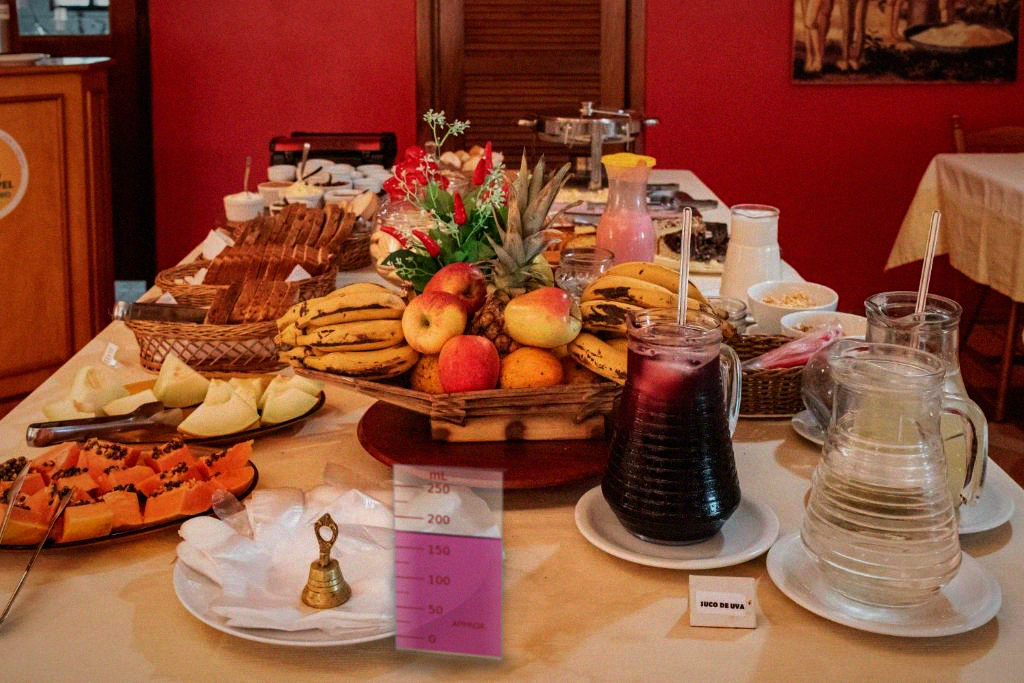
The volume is 175 mL
